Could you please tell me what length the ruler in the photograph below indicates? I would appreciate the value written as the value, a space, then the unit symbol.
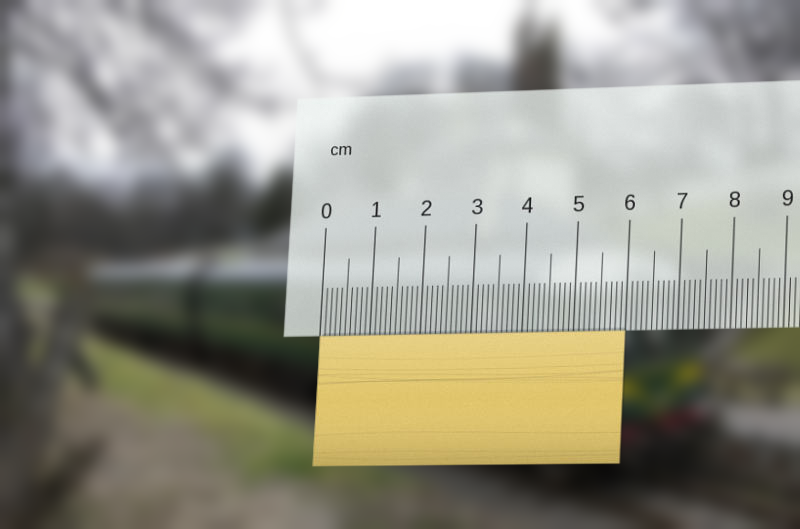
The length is 6 cm
